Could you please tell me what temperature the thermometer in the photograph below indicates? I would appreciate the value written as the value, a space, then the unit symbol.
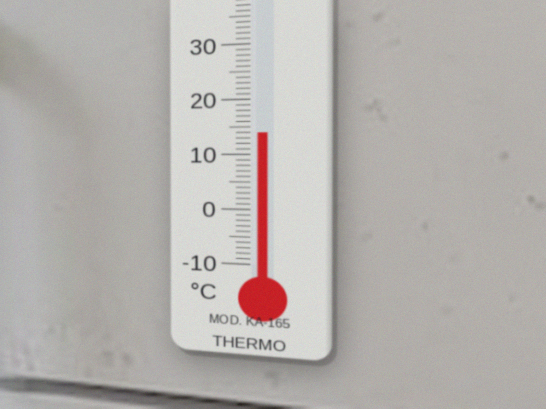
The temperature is 14 °C
